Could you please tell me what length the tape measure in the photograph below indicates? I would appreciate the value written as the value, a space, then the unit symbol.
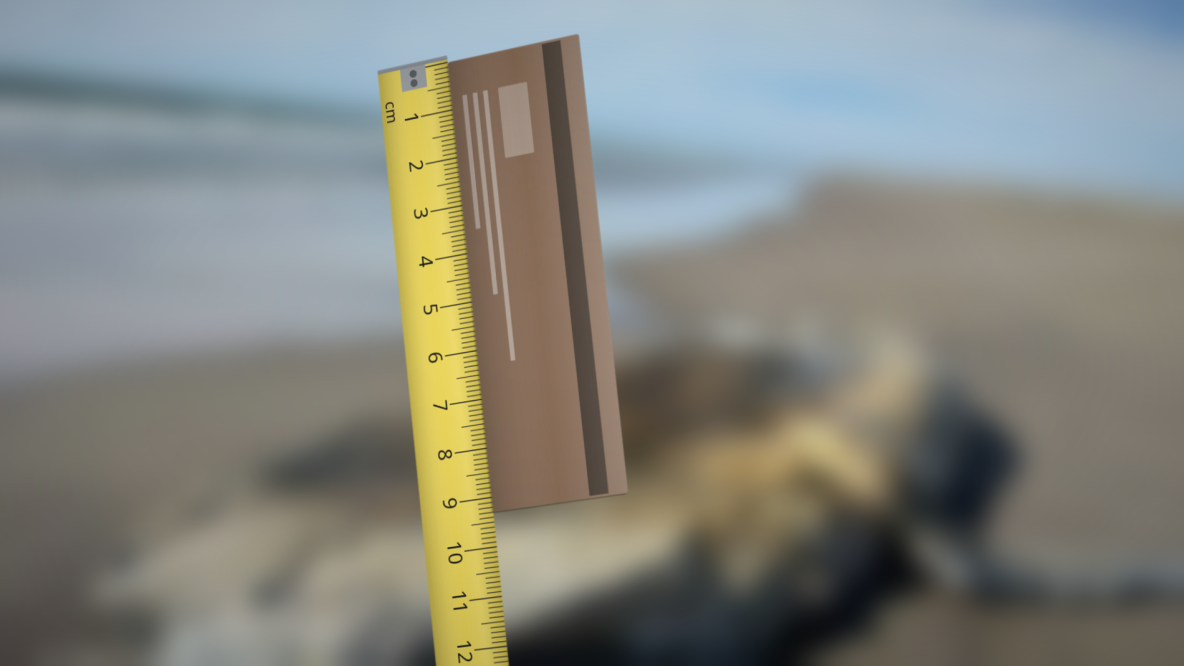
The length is 9.3 cm
